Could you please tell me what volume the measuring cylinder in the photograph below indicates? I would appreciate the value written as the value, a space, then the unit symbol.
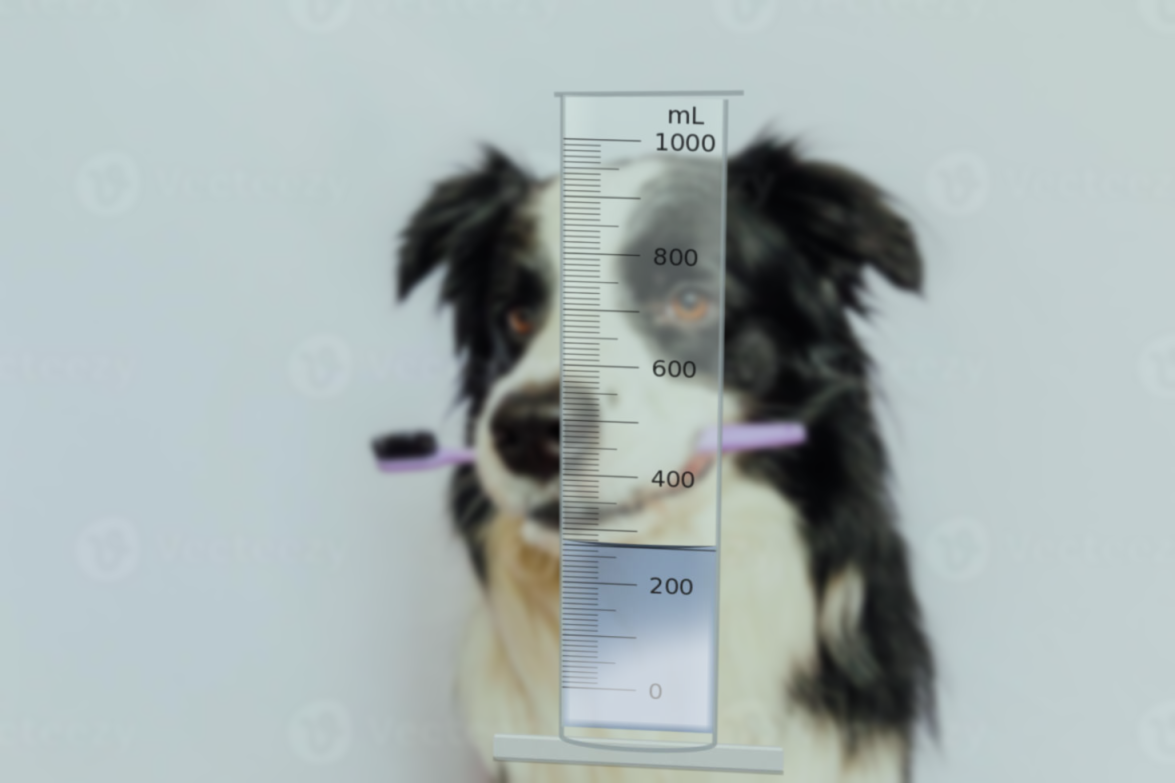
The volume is 270 mL
